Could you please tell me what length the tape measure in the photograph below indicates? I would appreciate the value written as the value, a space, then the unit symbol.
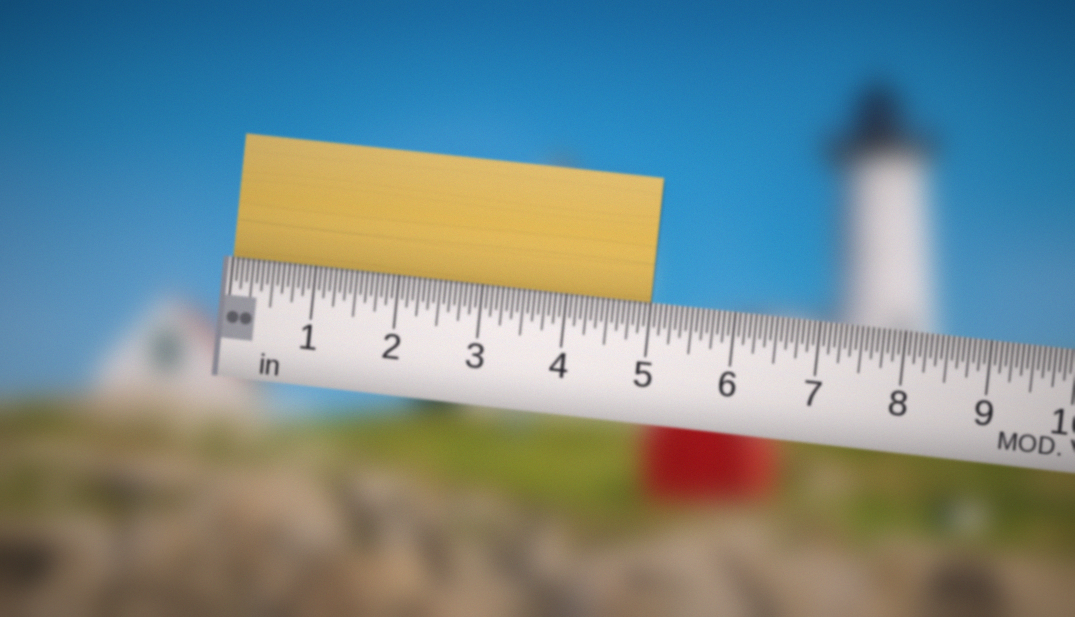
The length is 5 in
